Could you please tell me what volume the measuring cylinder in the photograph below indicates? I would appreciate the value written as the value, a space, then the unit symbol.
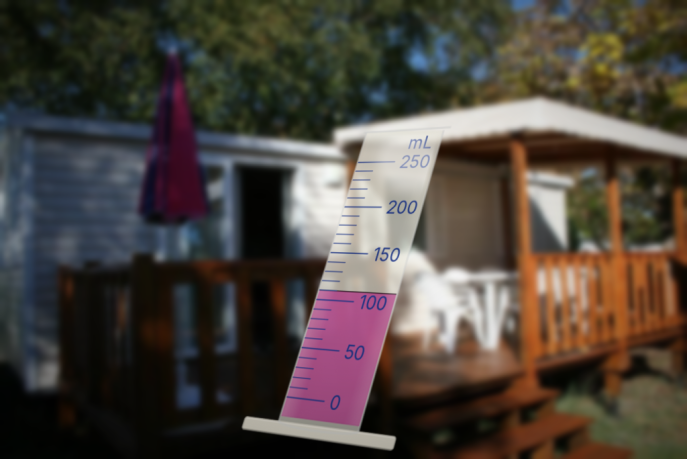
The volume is 110 mL
